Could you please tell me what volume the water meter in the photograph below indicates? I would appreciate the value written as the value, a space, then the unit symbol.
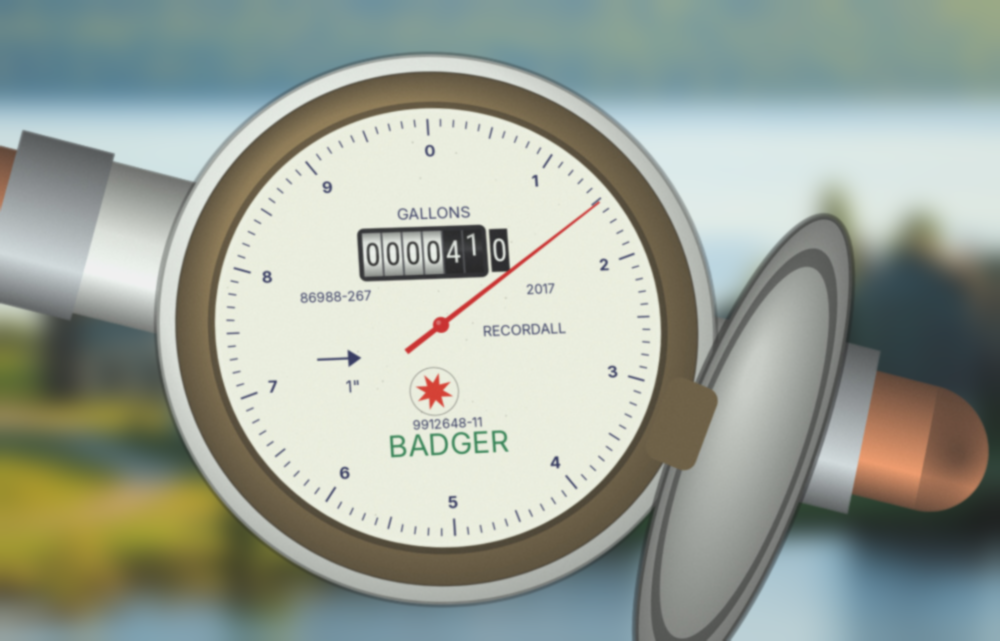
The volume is 411.5 gal
